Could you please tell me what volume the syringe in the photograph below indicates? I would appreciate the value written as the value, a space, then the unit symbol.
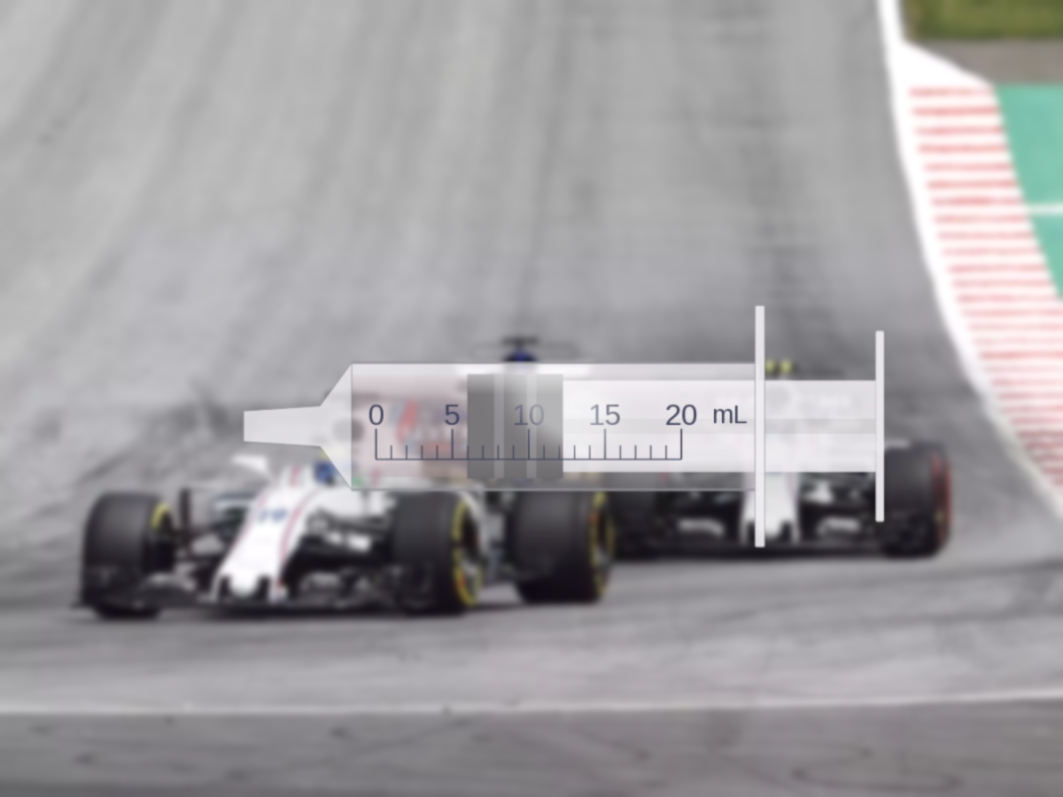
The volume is 6 mL
